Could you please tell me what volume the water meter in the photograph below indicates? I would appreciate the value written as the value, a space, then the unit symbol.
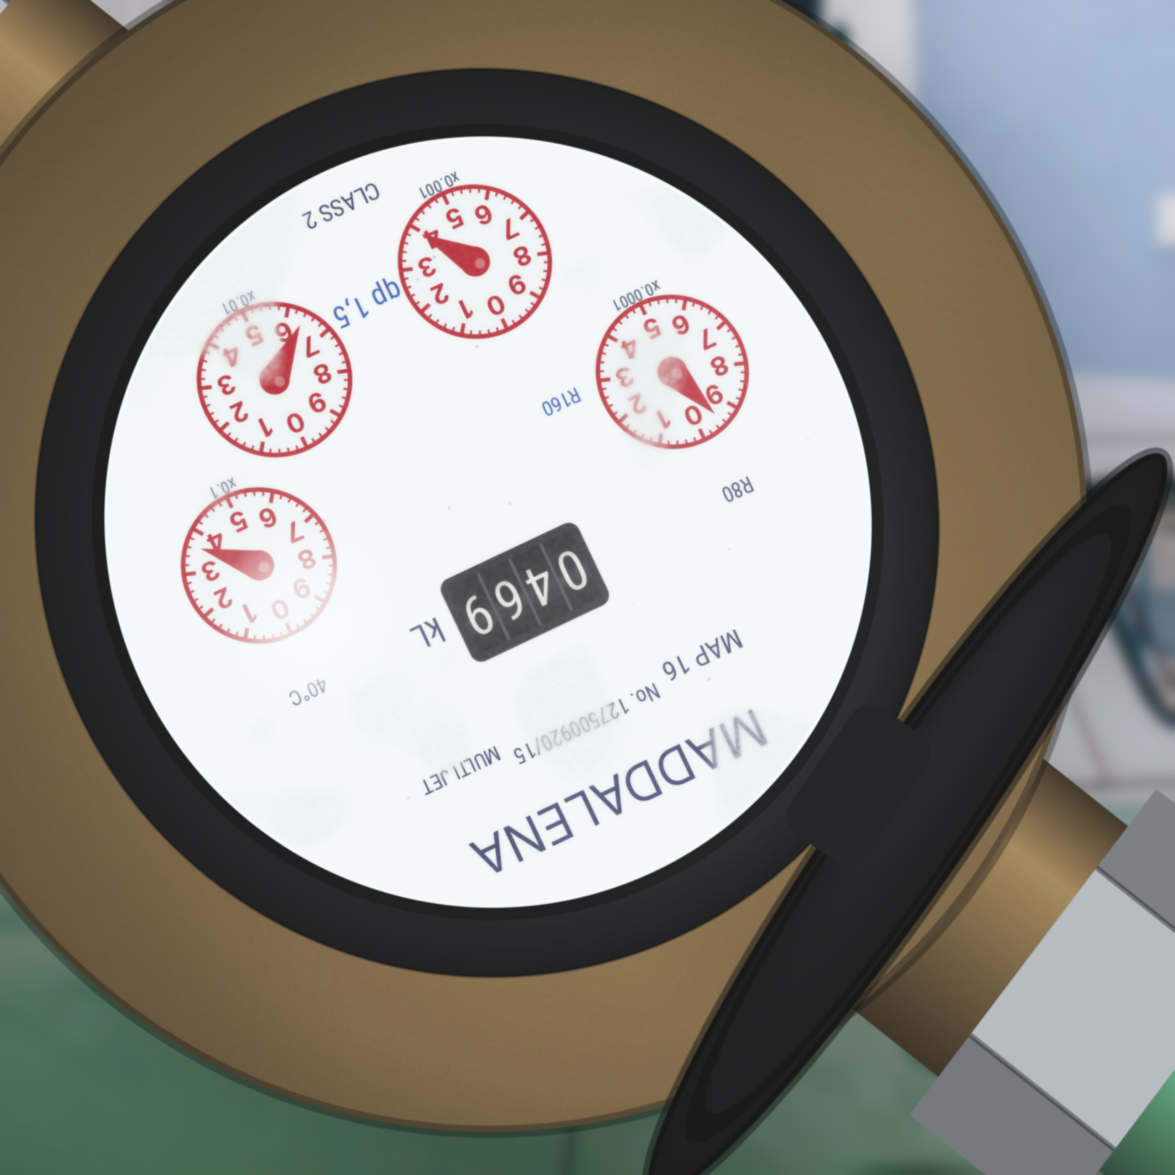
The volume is 469.3639 kL
